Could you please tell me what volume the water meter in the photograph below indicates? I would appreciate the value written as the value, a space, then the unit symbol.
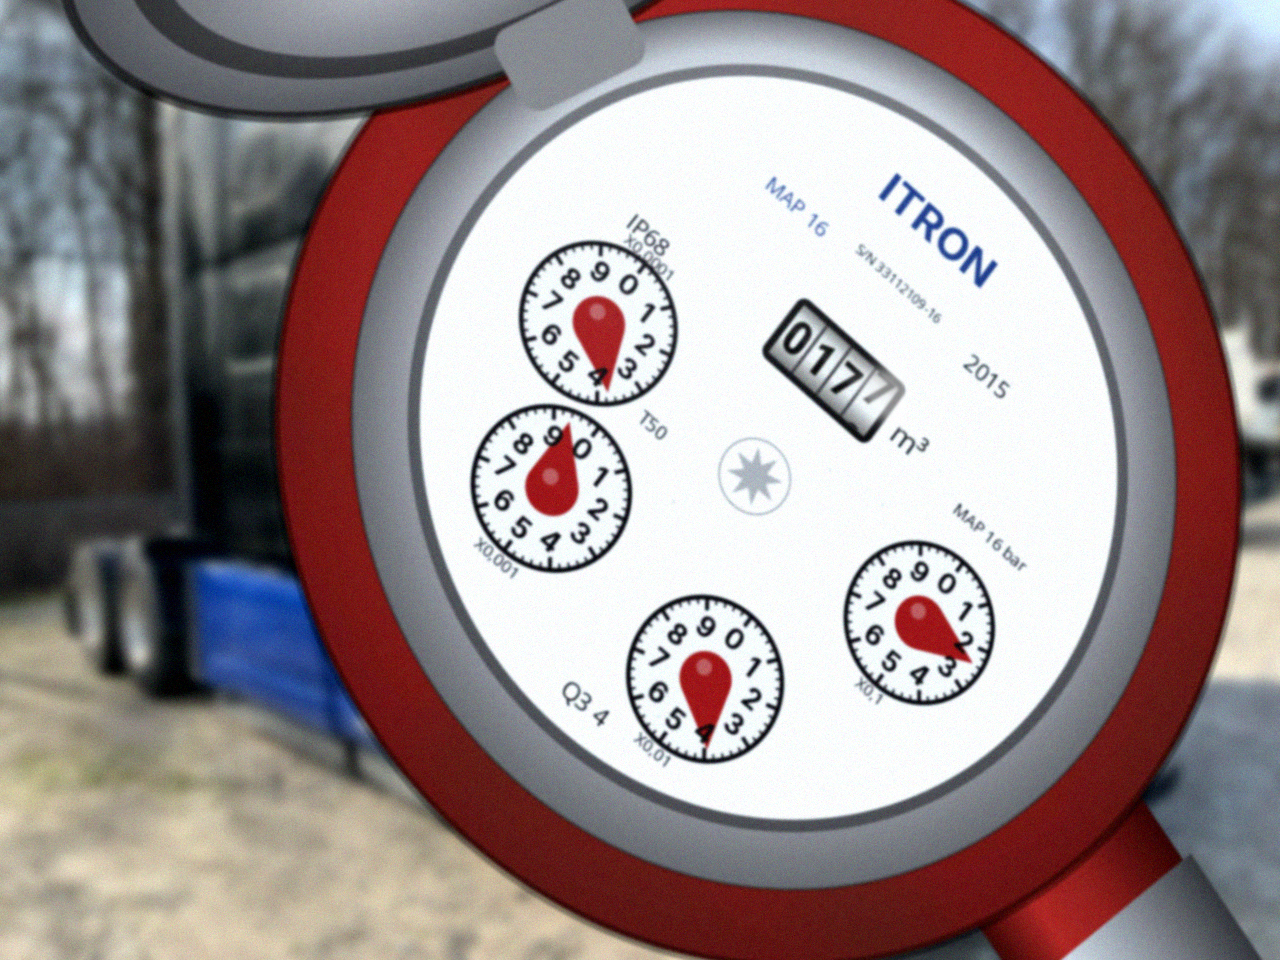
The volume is 177.2393 m³
